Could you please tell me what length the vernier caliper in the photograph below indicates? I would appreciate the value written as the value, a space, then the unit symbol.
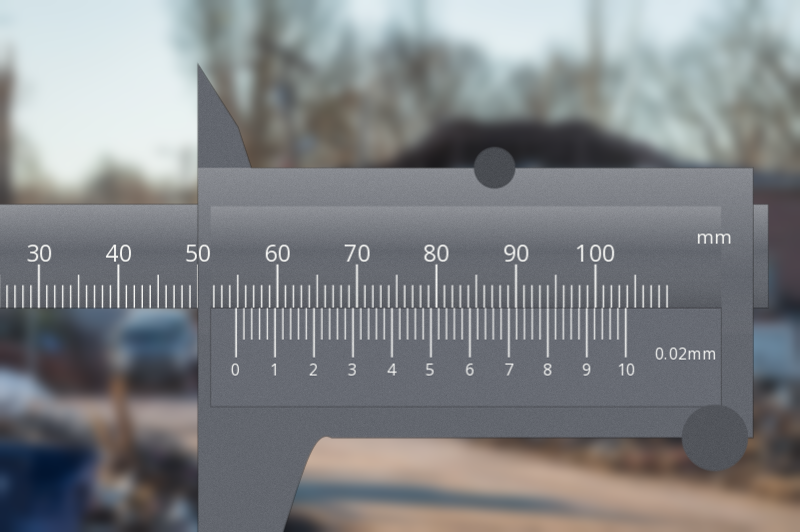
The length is 54.8 mm
